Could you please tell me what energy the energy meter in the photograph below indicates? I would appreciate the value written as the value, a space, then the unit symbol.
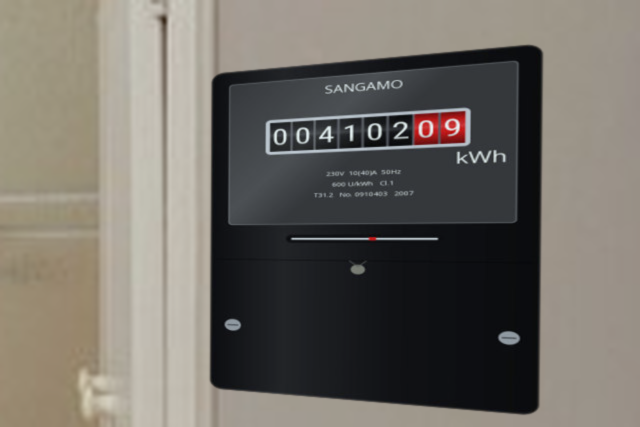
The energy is 4102.09 kWh
